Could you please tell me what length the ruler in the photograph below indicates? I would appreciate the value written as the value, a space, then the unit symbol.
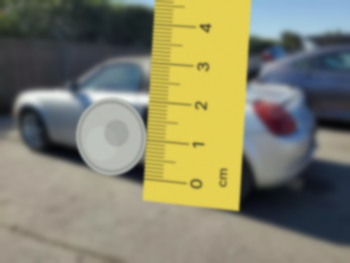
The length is 2 cm
